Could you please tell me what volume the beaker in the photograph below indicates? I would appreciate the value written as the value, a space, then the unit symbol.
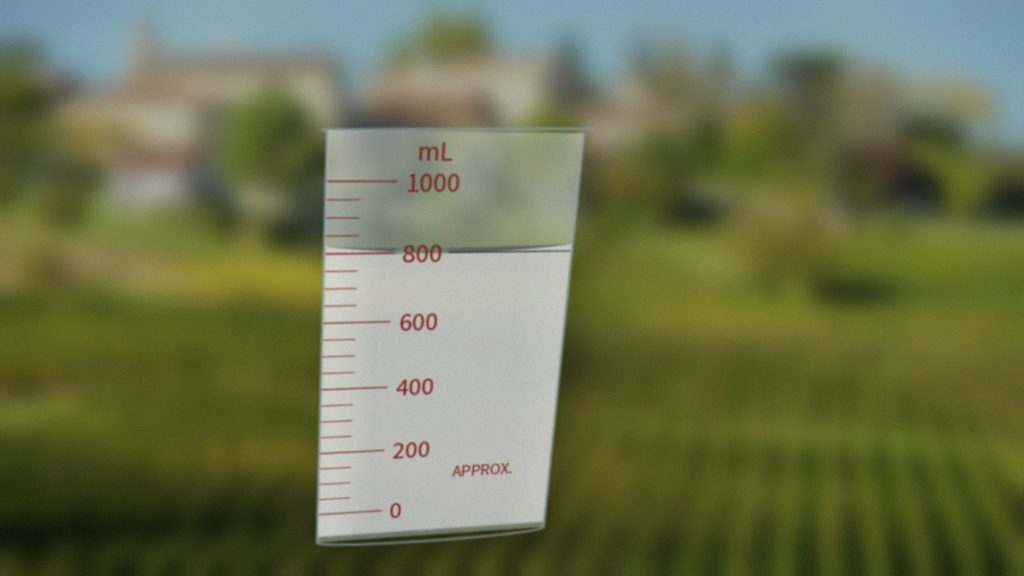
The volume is 800 mL
